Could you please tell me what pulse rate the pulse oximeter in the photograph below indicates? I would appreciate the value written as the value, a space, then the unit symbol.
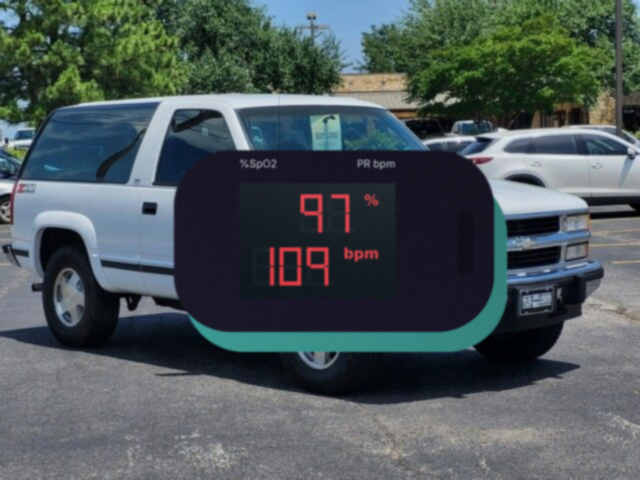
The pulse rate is 109 bpm
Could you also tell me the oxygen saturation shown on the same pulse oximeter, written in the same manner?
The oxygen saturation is 97 %
